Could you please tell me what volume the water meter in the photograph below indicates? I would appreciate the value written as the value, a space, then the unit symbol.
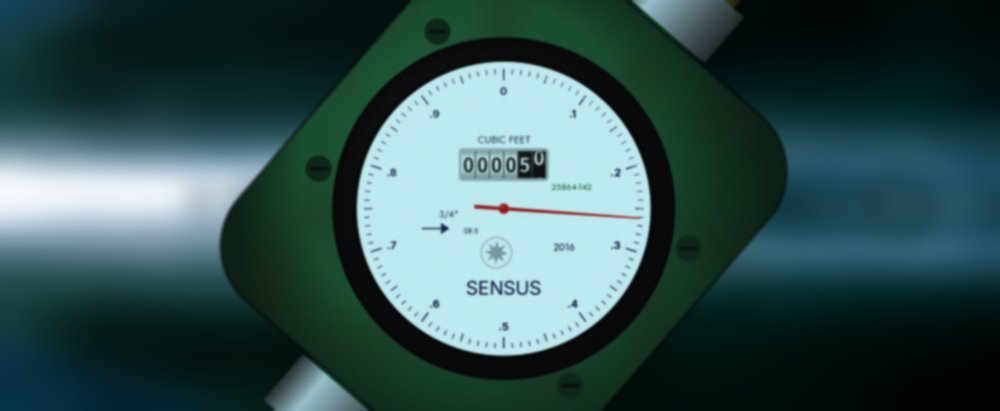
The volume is 50.26 ft³
